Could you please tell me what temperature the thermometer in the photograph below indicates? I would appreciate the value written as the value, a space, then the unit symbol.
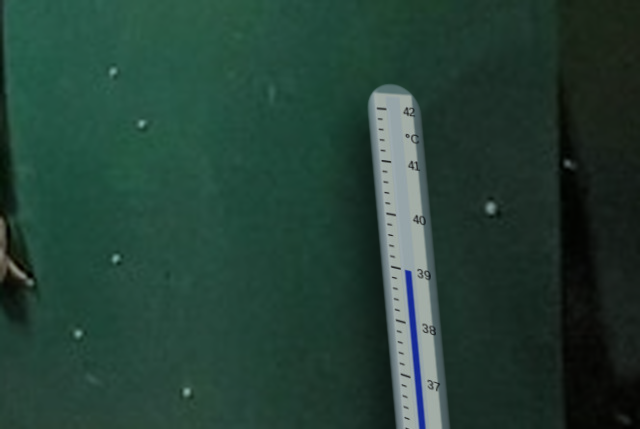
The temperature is 39 °C
